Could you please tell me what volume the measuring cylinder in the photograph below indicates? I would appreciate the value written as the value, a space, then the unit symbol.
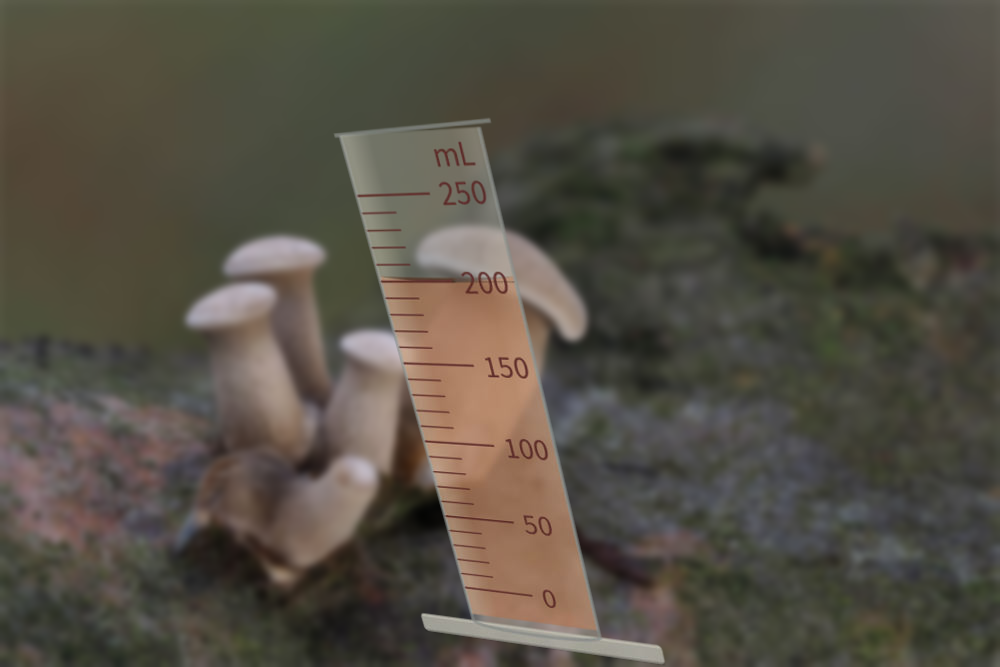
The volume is 200 mL
